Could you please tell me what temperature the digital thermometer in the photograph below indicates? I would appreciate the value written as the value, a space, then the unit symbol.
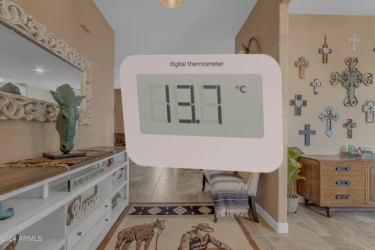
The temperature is 13.7 °C
